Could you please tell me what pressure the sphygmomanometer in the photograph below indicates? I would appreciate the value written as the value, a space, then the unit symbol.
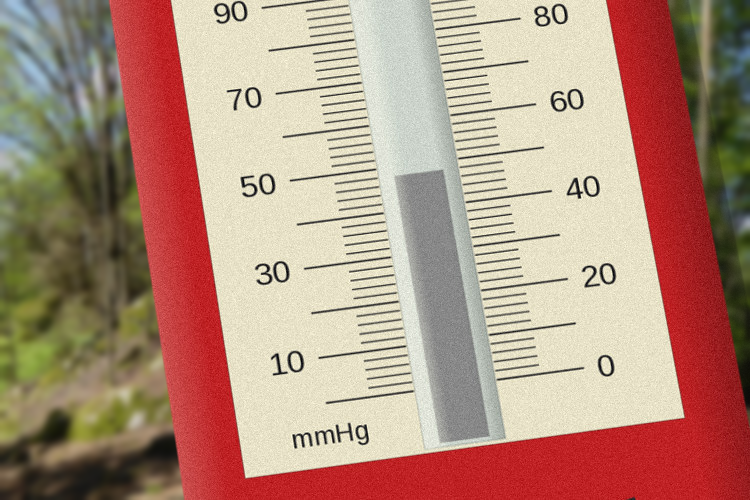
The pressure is 48 mmHg
